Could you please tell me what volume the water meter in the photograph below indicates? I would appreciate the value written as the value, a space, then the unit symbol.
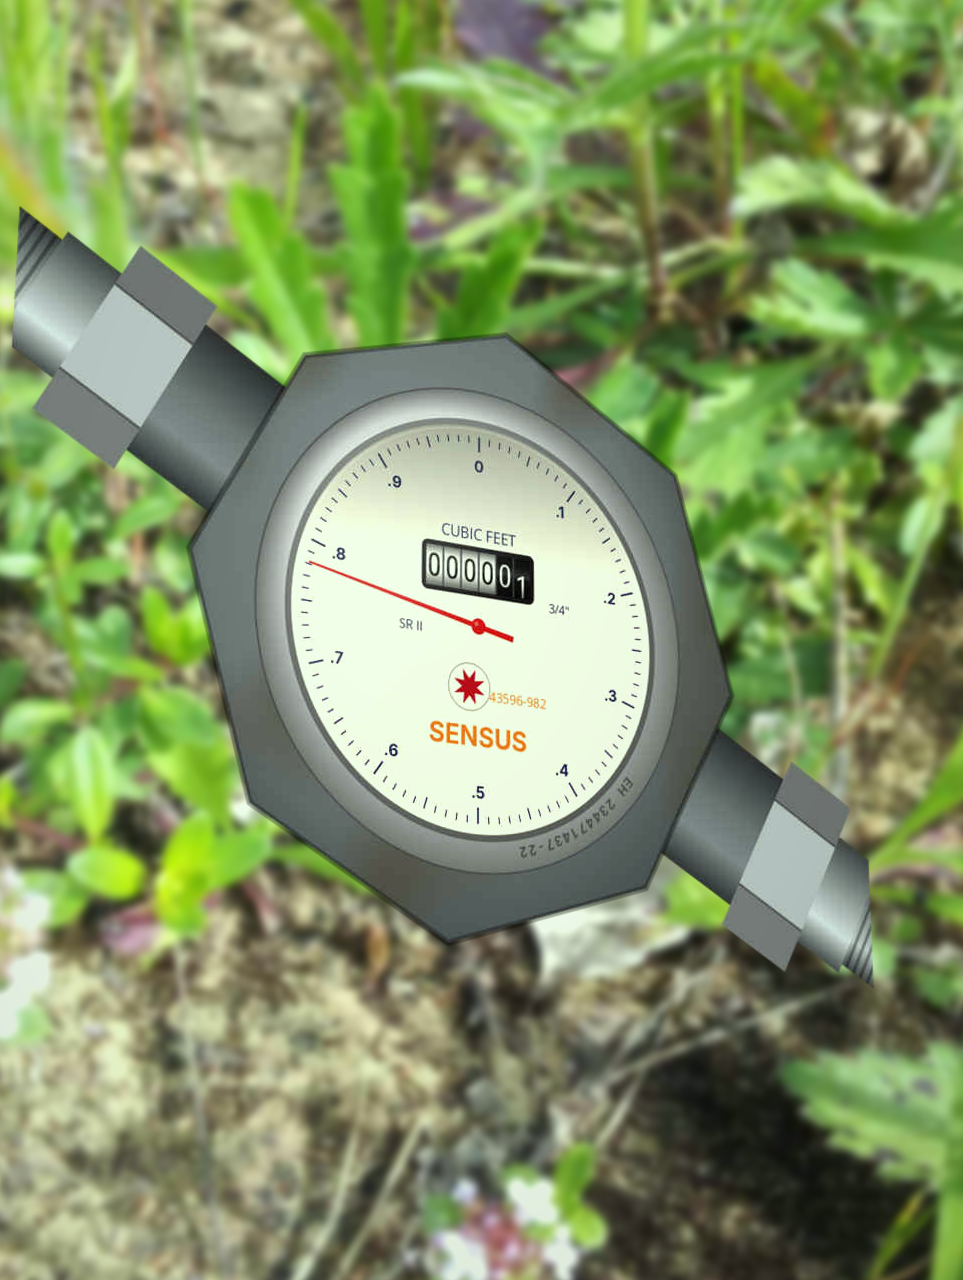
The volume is 0.78 ft³
